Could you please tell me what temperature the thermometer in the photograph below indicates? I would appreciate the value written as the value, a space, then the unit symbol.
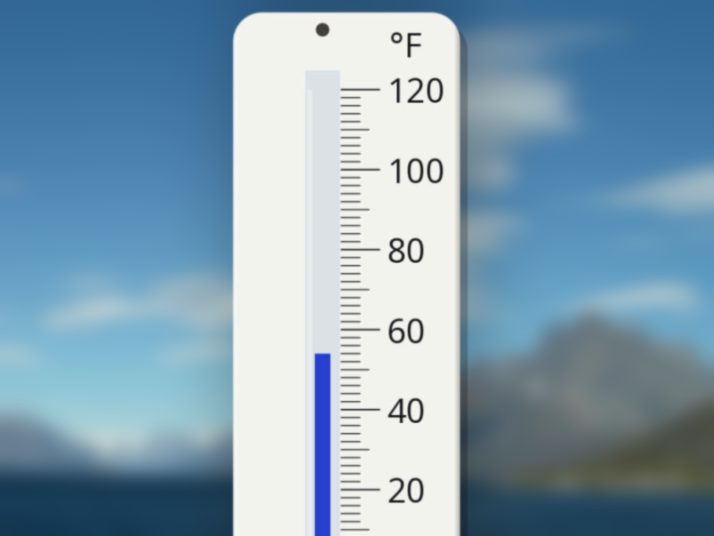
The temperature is 54 °F
